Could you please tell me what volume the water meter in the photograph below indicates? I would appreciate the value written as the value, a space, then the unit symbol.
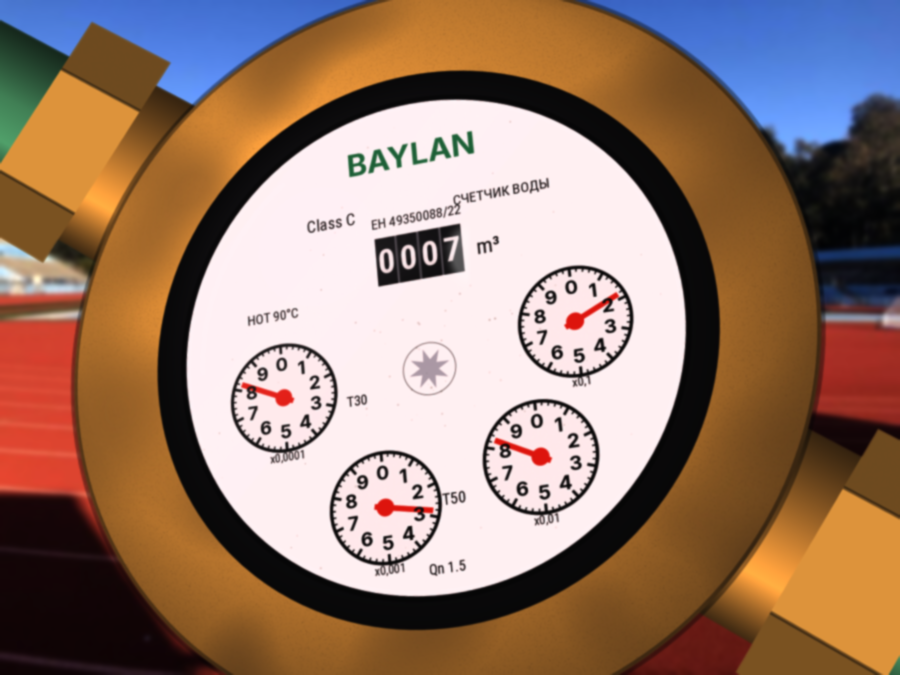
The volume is 7.1828 m³
